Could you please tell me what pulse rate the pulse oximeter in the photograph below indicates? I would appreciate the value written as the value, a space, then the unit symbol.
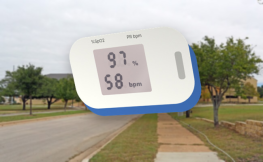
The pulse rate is 58 bpm
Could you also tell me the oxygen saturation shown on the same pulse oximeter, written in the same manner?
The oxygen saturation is 97 %
